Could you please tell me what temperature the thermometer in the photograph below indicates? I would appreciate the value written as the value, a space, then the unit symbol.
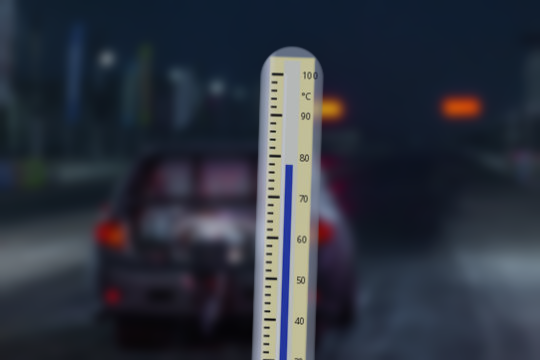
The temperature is 78 °C
